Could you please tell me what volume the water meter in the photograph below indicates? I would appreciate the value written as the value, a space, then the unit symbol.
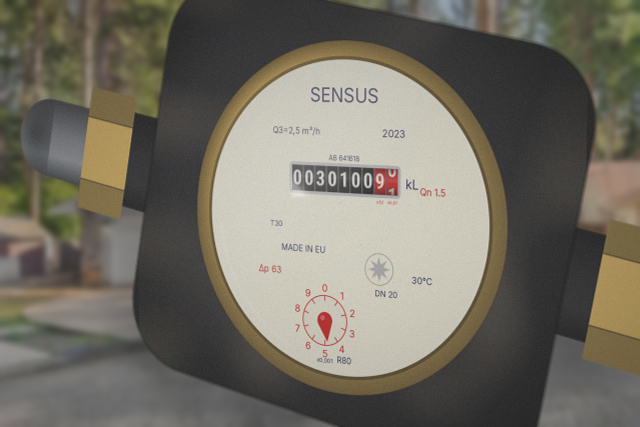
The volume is 30100.904 kL
